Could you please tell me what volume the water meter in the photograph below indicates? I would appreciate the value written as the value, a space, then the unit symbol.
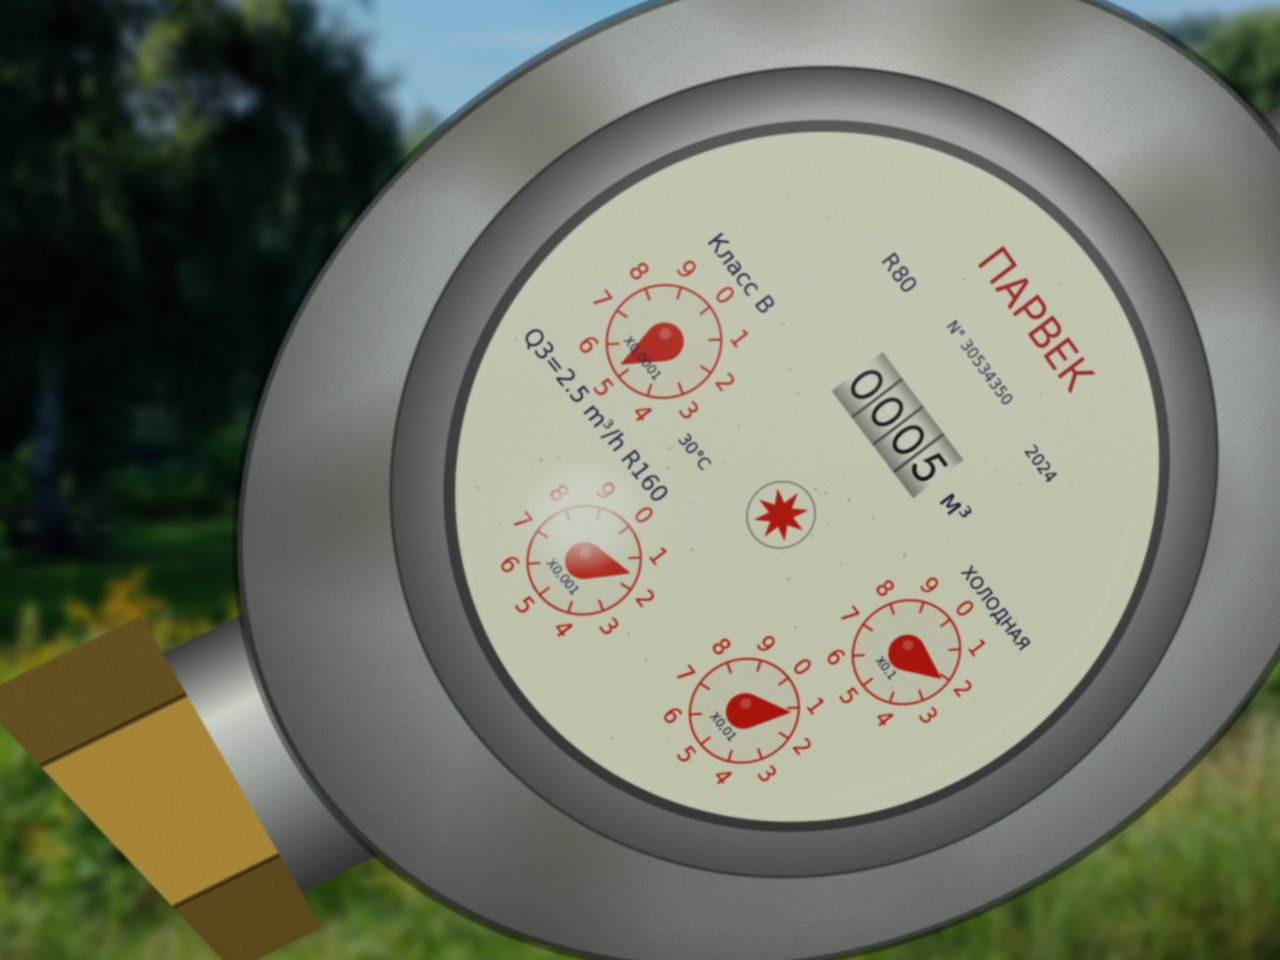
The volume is 5.2115 m³
